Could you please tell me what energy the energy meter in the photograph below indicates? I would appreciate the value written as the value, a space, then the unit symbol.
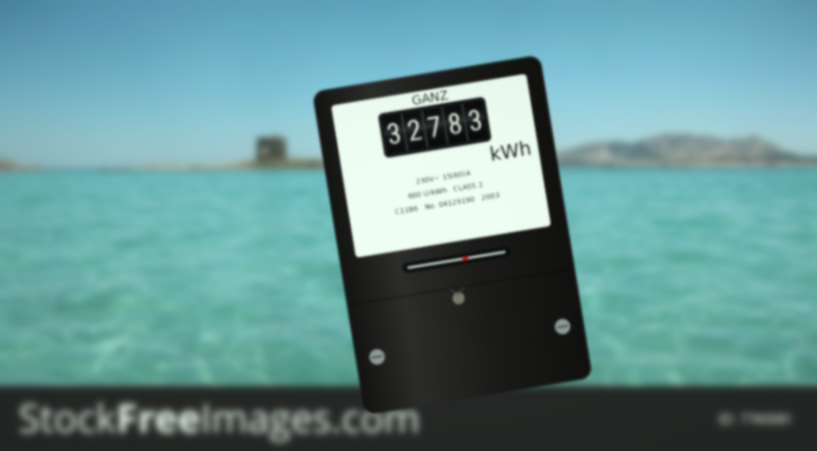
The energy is 32783 kWh
